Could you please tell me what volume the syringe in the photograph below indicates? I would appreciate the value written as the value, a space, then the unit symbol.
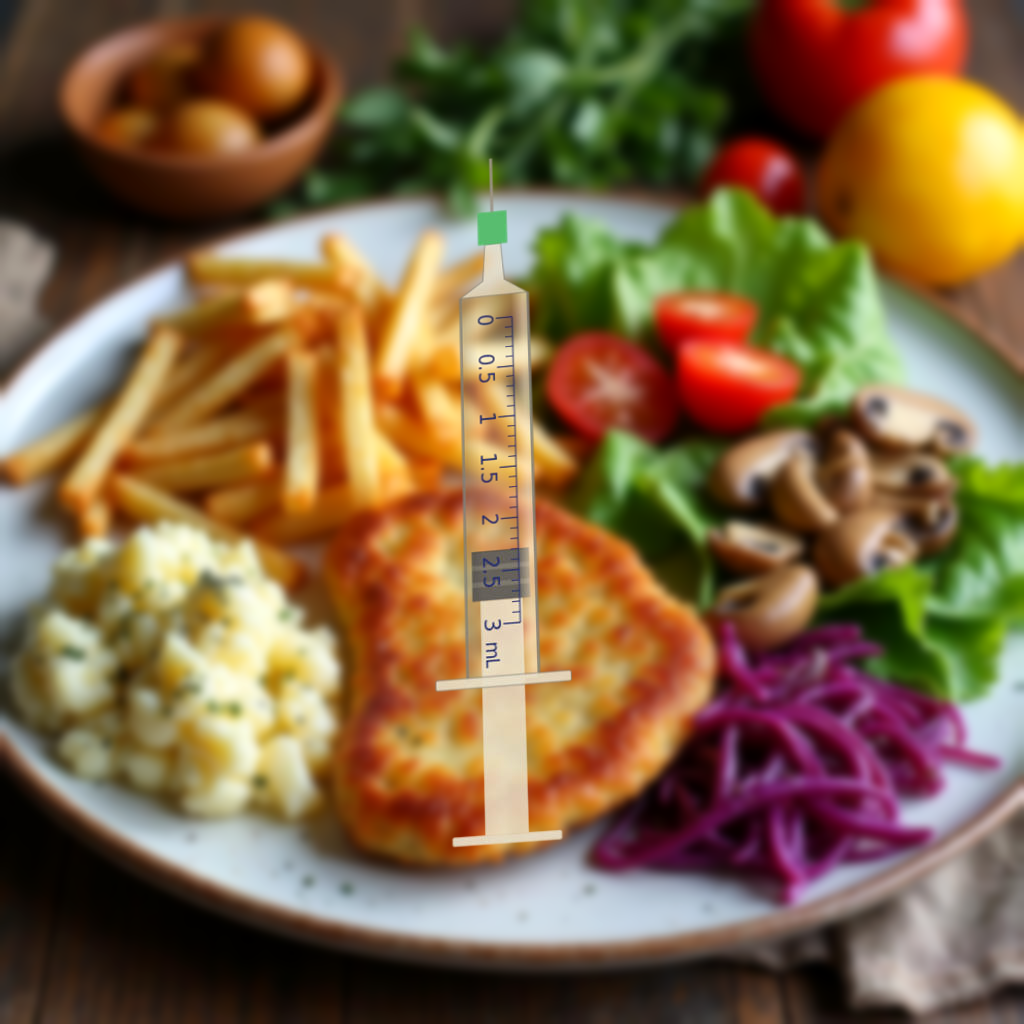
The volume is 2.3 mL
